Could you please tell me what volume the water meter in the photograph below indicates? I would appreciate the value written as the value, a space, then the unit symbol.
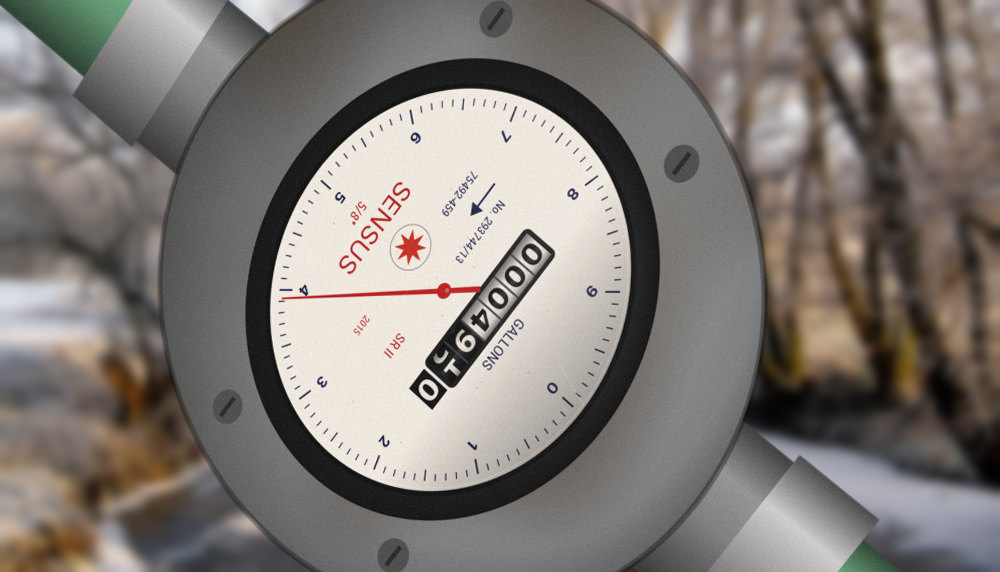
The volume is 4913.9 gal
